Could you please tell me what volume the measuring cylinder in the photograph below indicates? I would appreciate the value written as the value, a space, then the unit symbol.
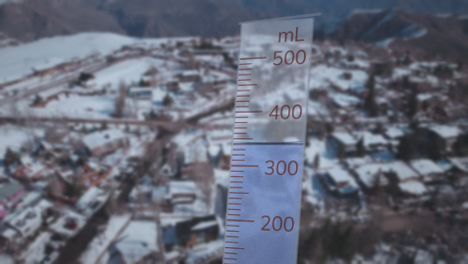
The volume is 340 mL
